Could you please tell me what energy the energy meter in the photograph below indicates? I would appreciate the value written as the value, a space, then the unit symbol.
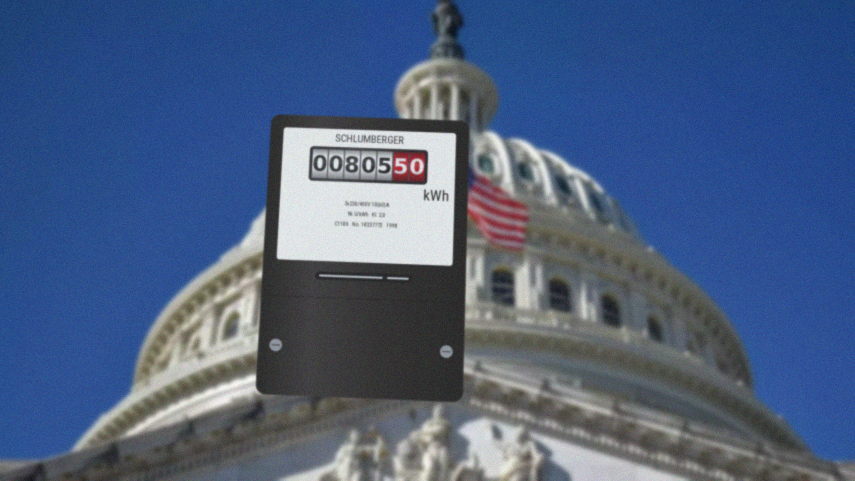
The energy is 805.50 kWh
